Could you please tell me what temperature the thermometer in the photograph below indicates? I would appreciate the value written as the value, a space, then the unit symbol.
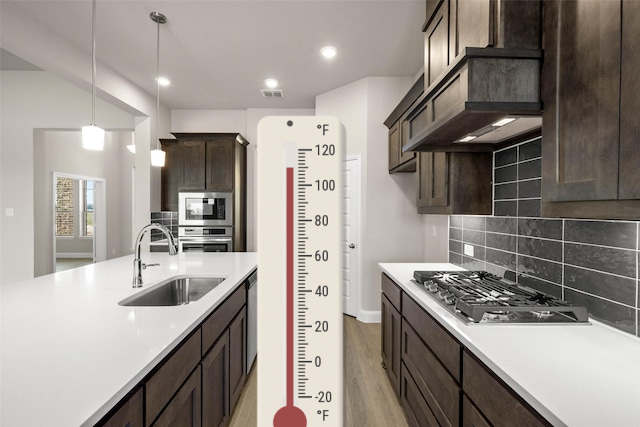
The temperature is 110 °F
